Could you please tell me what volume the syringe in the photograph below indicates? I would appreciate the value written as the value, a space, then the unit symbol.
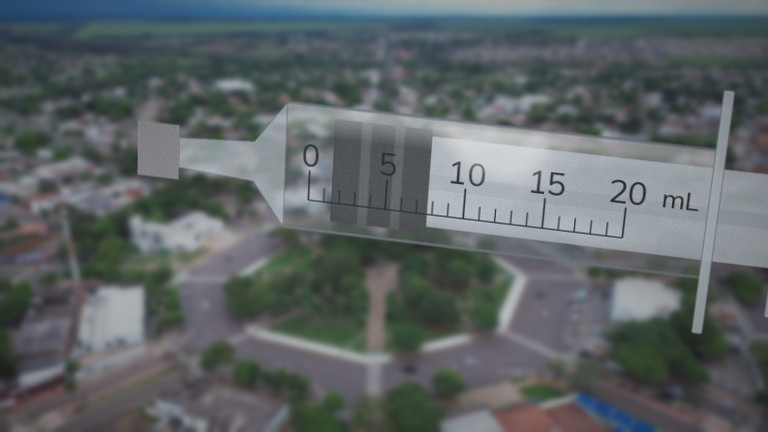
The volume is 1.5 mL
